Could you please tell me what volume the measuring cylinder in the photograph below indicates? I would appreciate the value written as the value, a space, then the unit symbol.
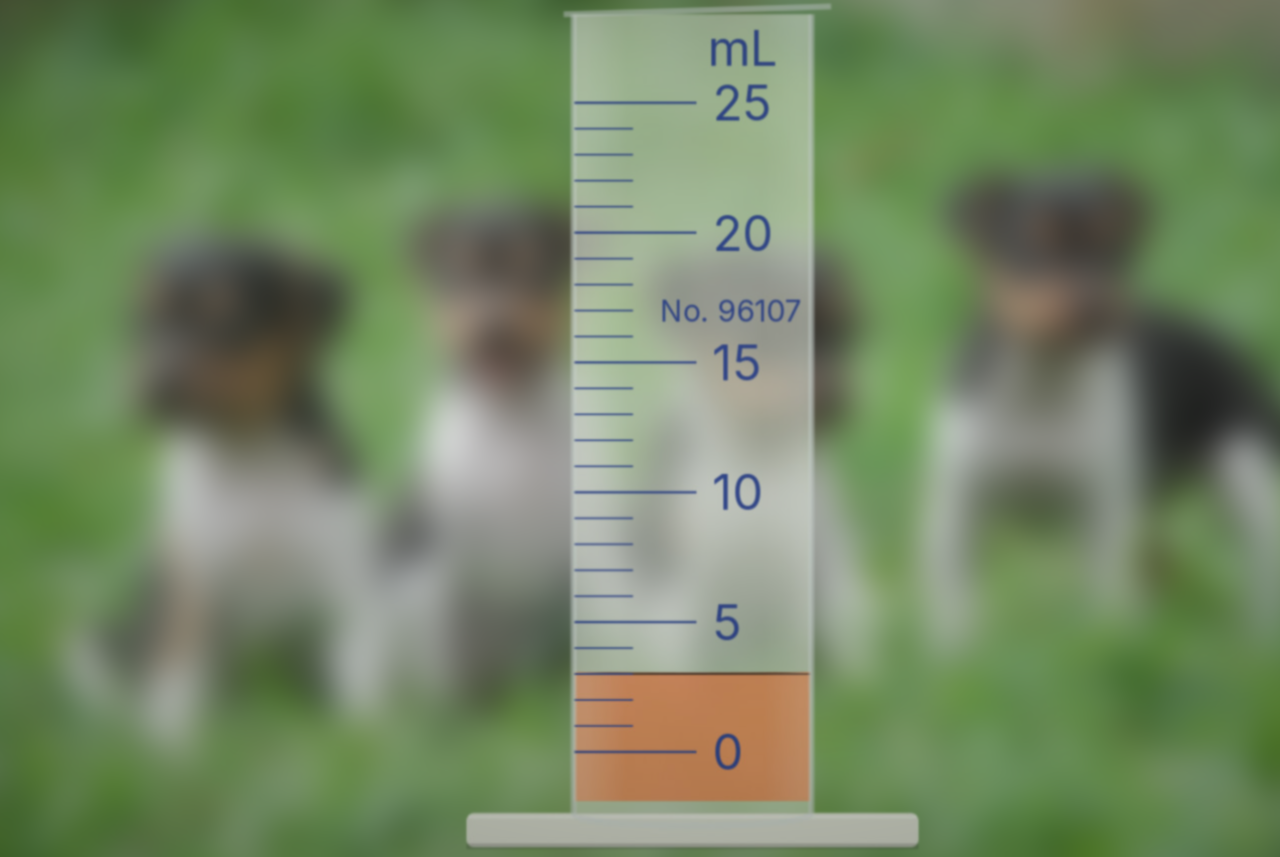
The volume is 3 mL
